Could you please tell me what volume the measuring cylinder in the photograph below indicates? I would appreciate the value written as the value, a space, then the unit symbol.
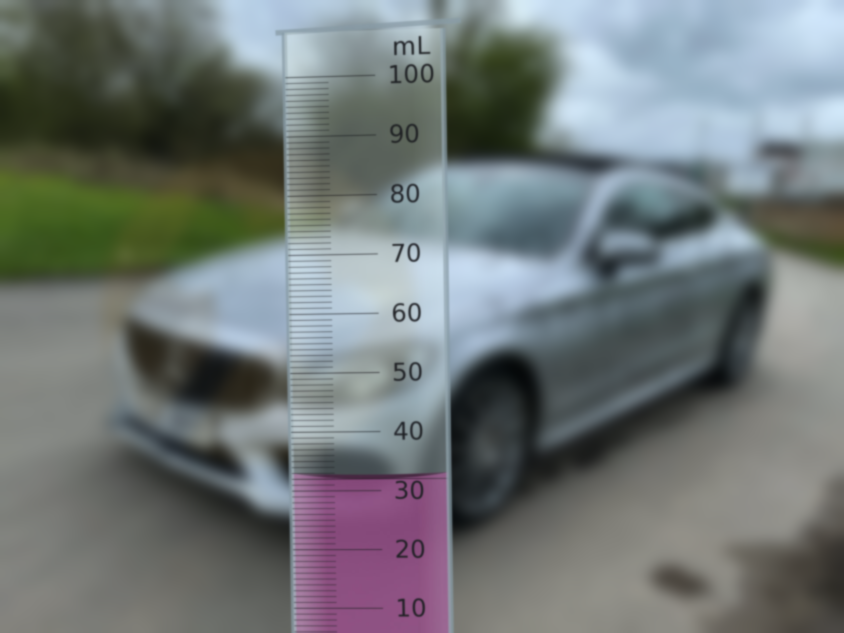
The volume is 32 mL
